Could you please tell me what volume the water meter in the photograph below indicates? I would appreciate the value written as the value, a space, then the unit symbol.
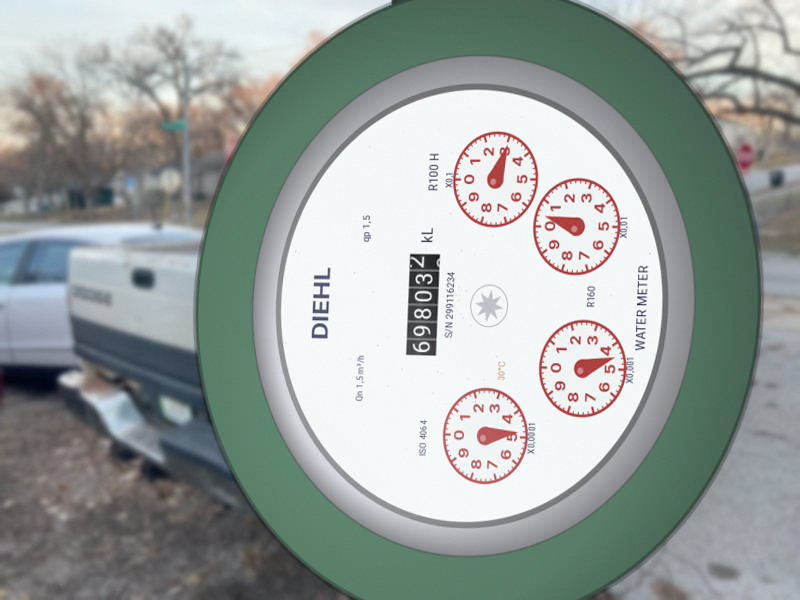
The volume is 698032.3044 kL
